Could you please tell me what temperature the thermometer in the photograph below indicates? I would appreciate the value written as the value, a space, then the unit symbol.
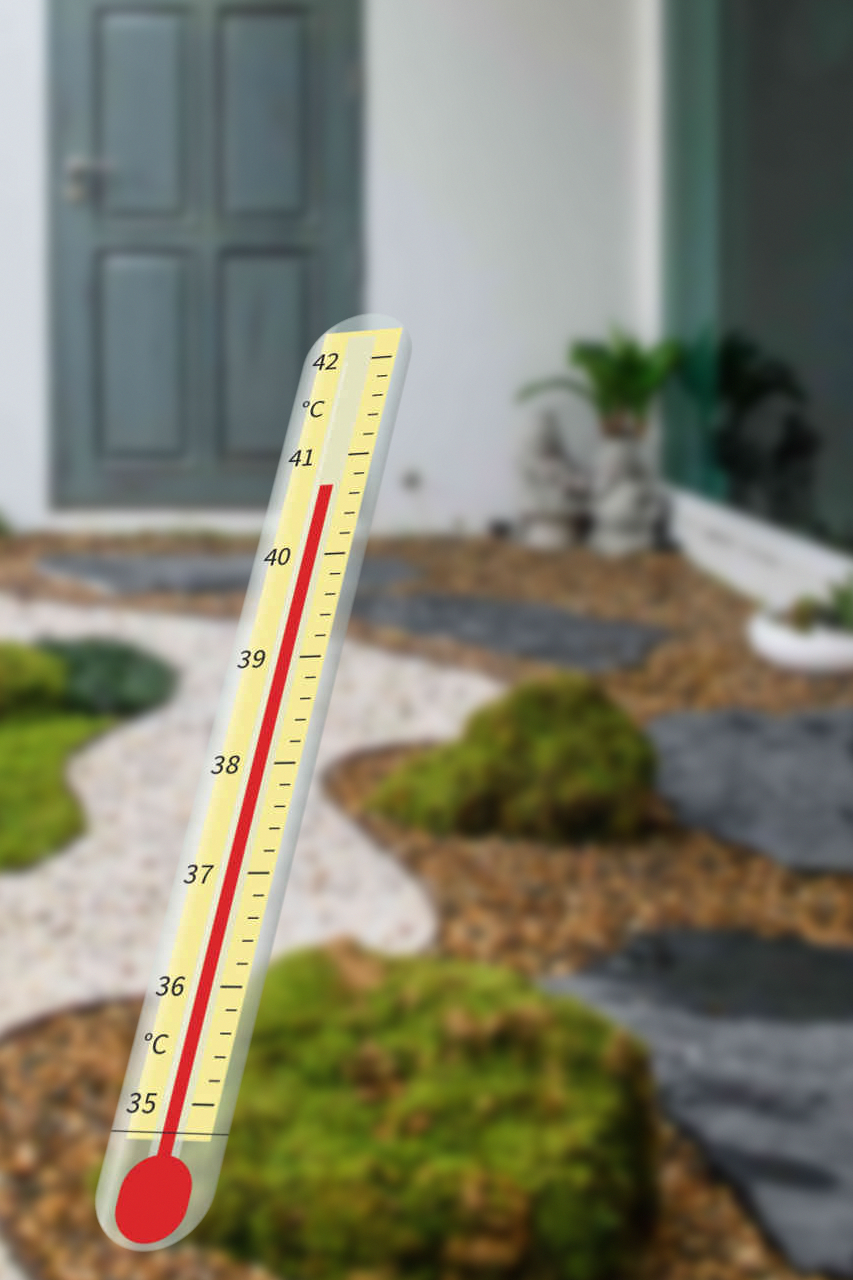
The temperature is 40.7 °C
